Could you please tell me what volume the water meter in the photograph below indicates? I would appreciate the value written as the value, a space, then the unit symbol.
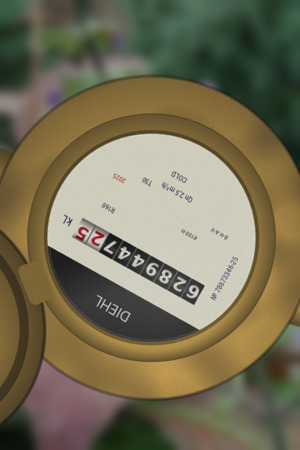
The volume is 6289447.25 kL
